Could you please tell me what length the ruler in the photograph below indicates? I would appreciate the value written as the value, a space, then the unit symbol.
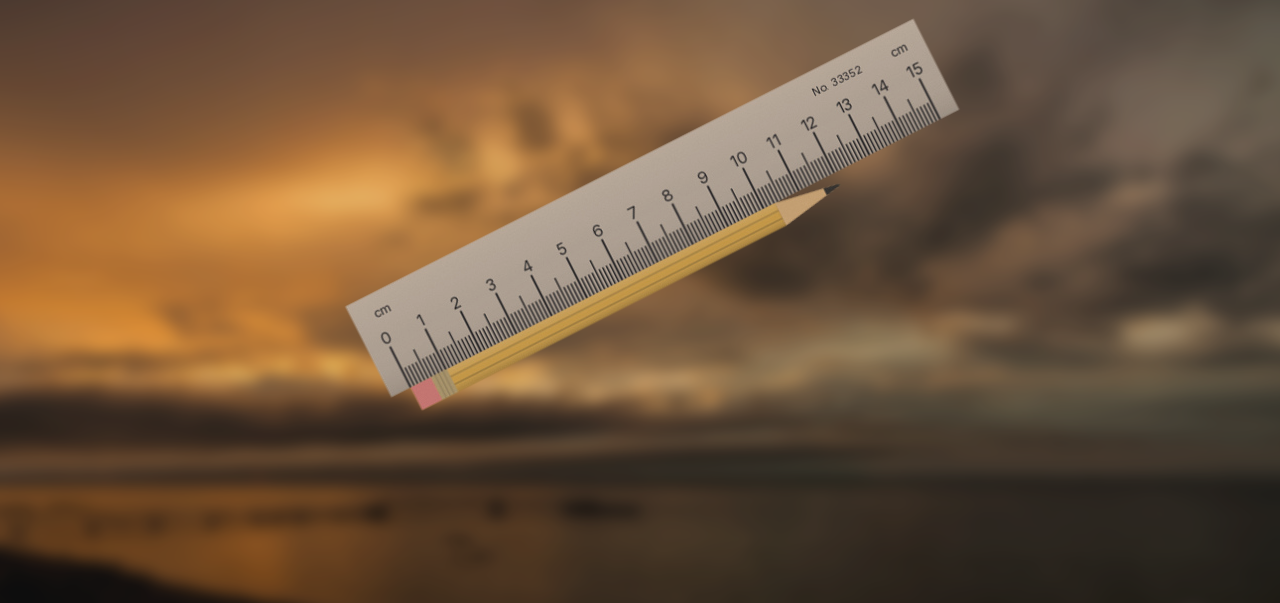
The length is 12 cm
